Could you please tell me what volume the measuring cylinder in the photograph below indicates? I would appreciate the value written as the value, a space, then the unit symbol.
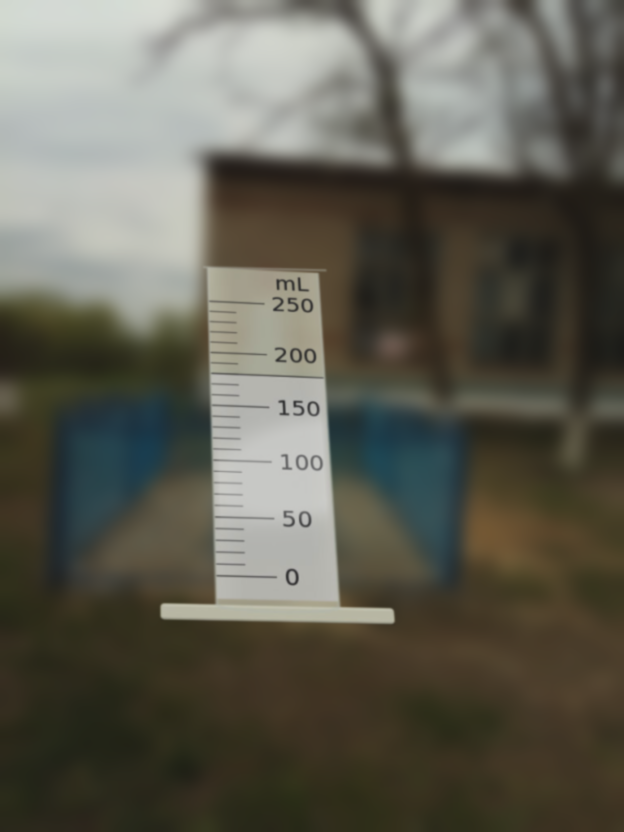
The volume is 180 mL
